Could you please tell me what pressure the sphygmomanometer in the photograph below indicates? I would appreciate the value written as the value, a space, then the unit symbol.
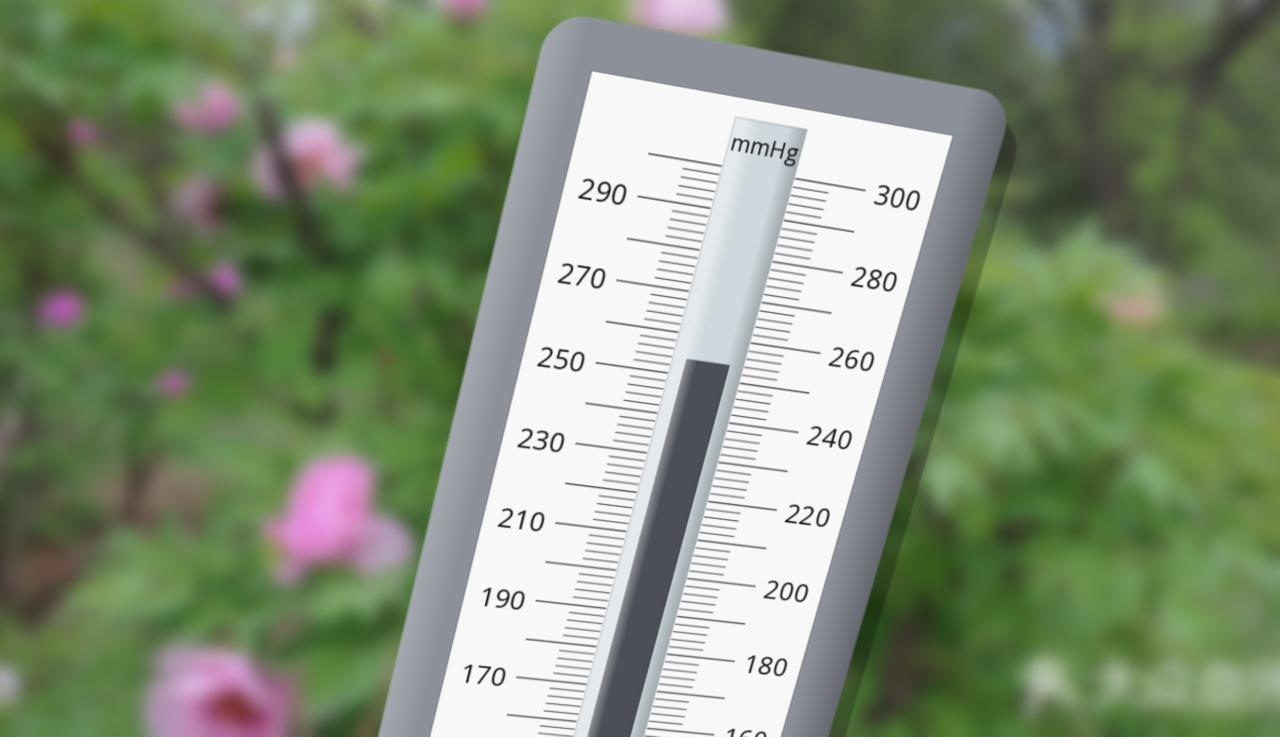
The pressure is 254 mmHg
